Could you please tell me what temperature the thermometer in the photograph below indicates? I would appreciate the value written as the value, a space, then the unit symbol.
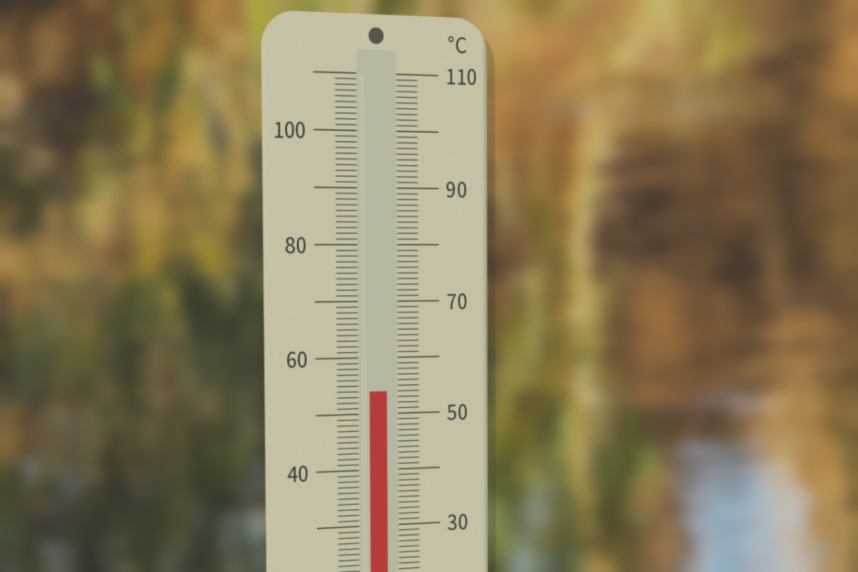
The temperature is 54 °C
